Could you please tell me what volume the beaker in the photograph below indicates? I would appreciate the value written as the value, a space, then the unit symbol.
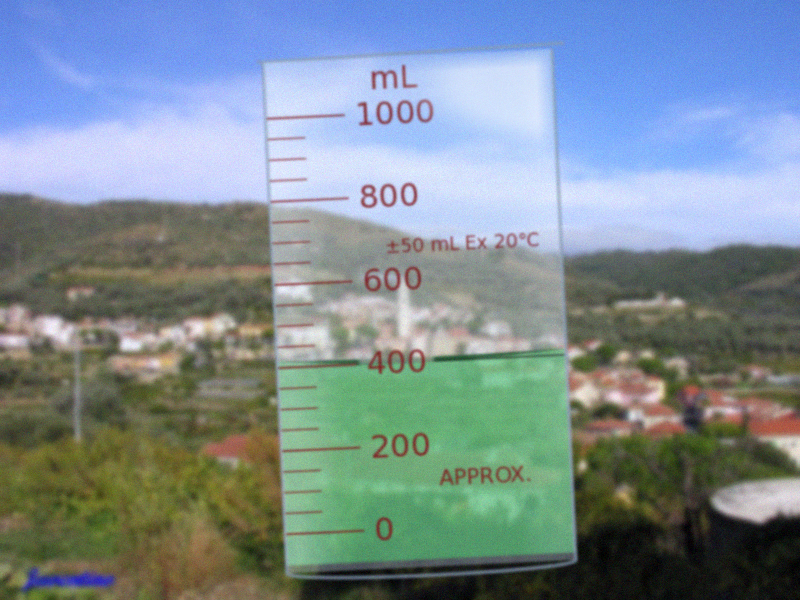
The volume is 400 mL
